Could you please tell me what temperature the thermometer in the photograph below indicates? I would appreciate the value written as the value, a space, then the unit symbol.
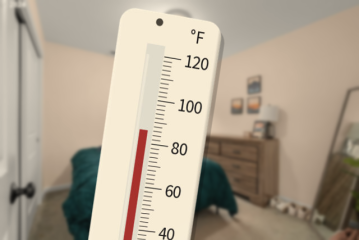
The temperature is 86 °F
